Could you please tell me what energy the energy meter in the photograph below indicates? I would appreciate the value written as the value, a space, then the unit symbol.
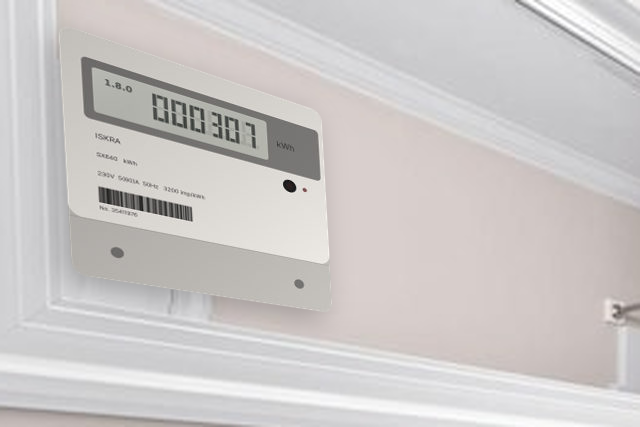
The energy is 307 kWh
